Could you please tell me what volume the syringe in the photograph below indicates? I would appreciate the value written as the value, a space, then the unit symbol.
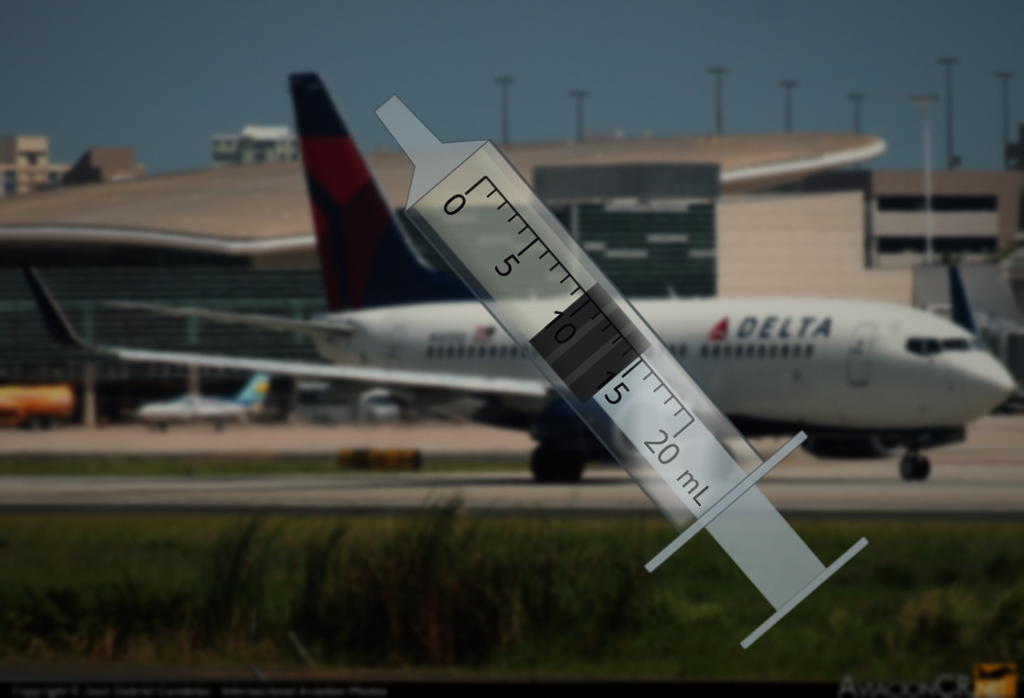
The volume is 9.5 mL
